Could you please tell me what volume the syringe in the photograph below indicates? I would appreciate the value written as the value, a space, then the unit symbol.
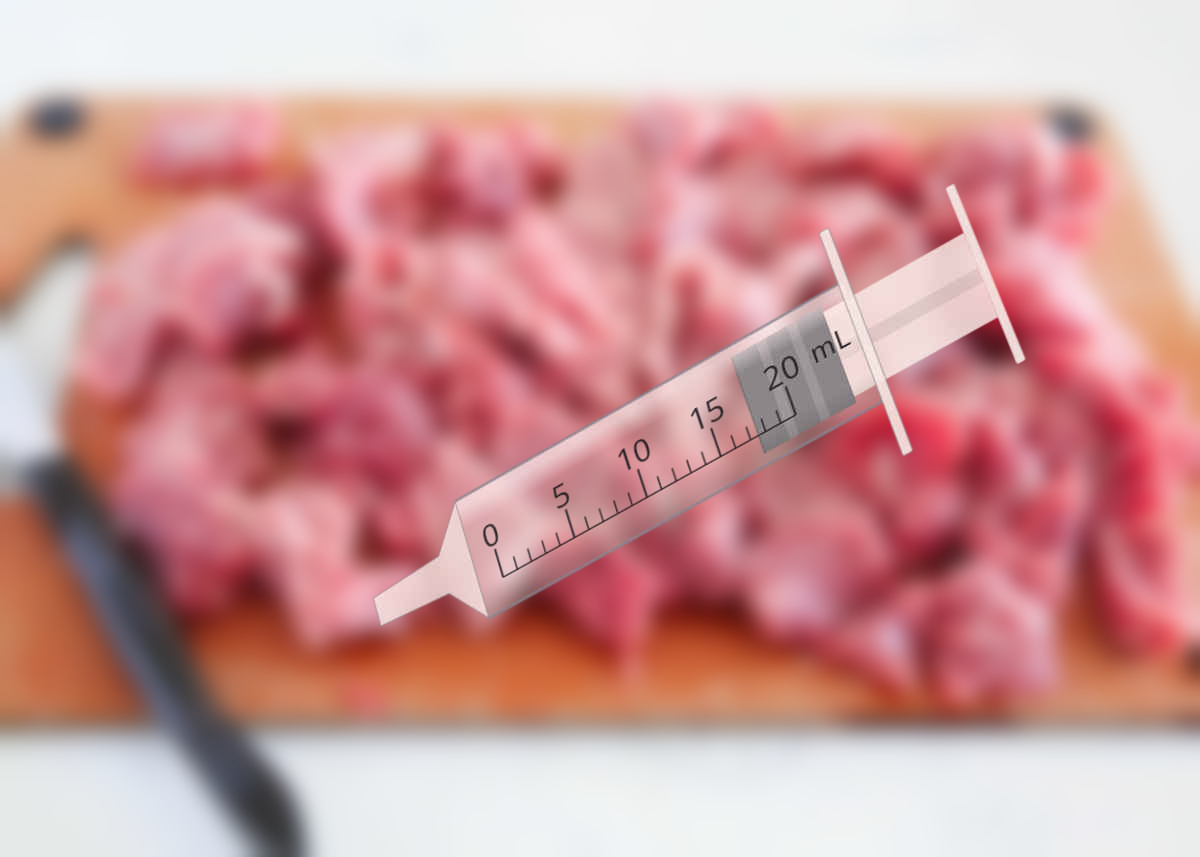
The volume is 17.5 mL
